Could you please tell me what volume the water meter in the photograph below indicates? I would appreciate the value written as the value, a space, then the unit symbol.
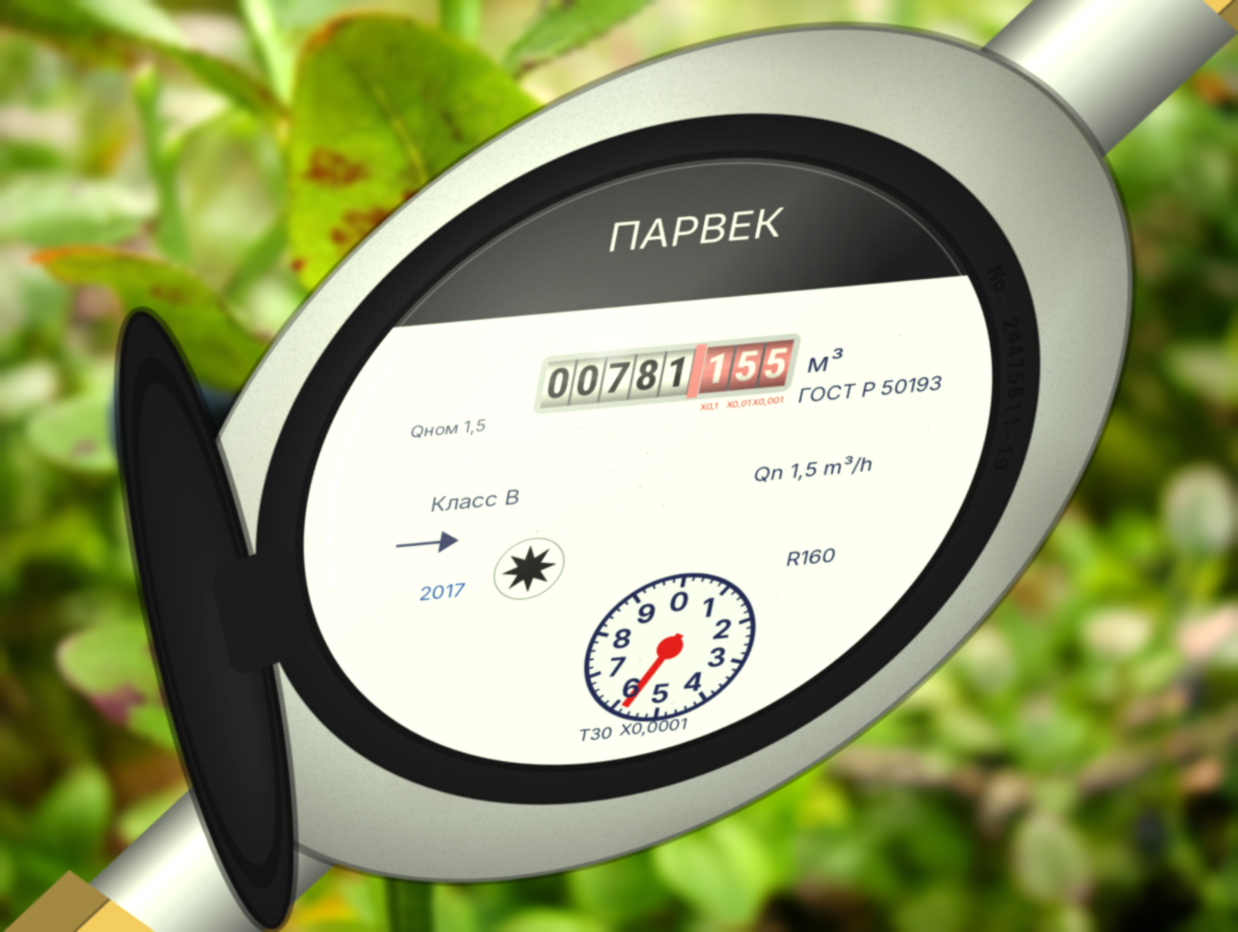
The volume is 781.1555 m³
